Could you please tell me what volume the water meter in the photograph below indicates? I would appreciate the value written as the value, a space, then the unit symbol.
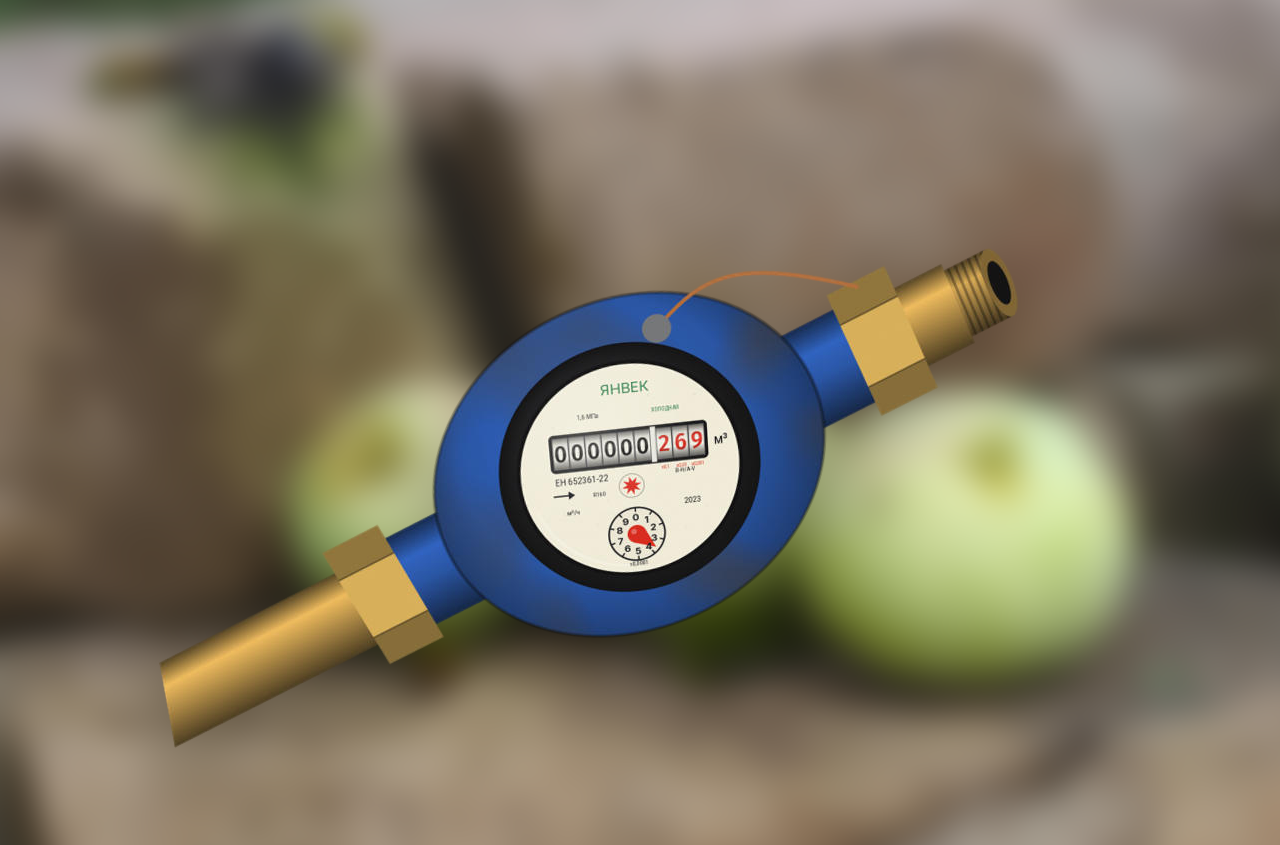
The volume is 0.2693 m³
